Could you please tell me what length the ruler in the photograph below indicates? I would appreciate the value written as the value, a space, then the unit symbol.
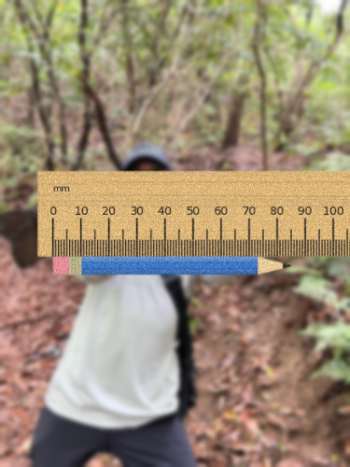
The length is 85 mm
